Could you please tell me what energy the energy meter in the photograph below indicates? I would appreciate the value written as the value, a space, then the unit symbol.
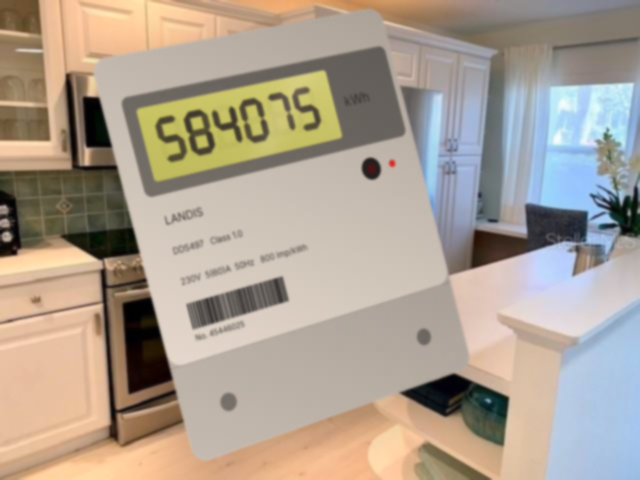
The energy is 584075 kWh
